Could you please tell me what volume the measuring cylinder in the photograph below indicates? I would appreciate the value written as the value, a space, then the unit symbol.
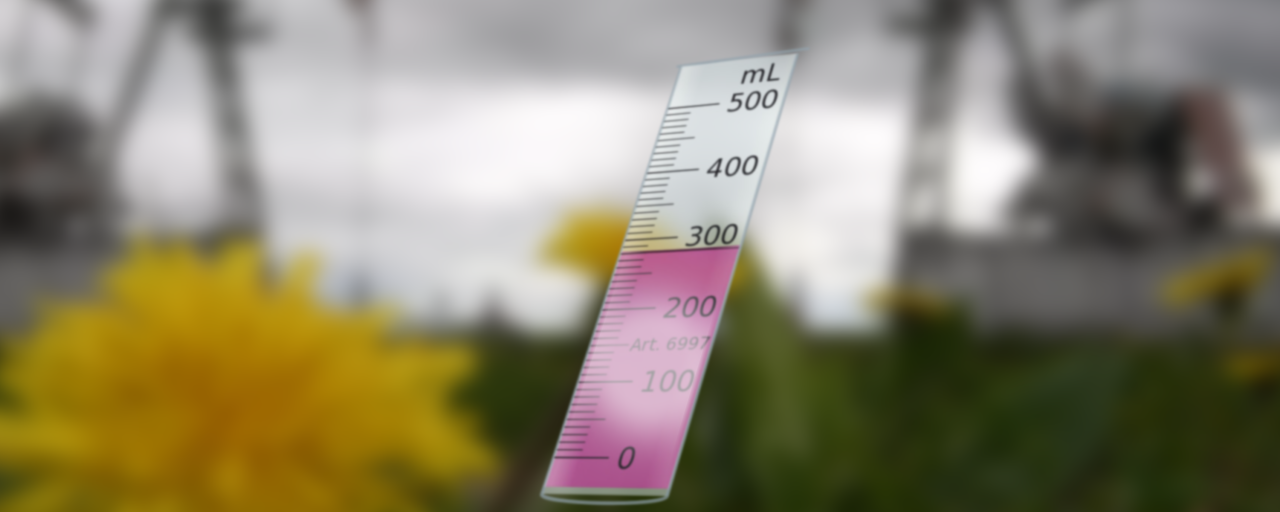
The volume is 280 mL
